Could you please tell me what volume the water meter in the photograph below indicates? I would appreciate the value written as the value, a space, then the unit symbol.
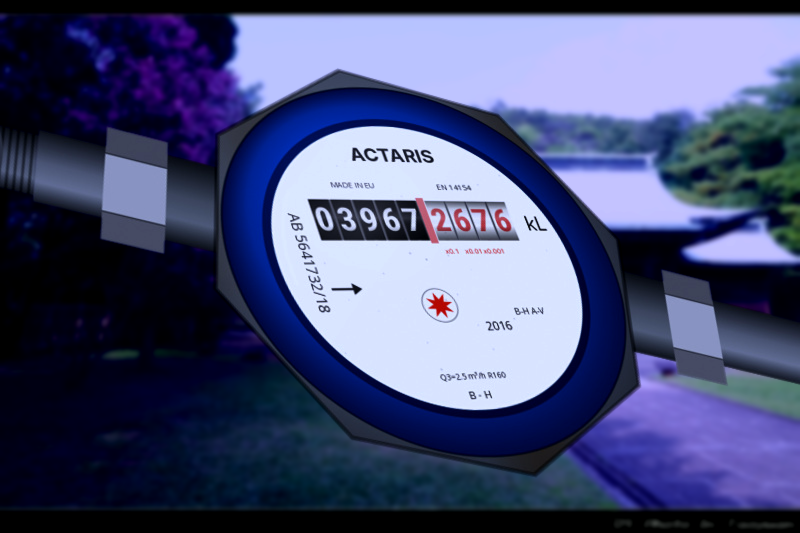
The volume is 3967.2676 kL
